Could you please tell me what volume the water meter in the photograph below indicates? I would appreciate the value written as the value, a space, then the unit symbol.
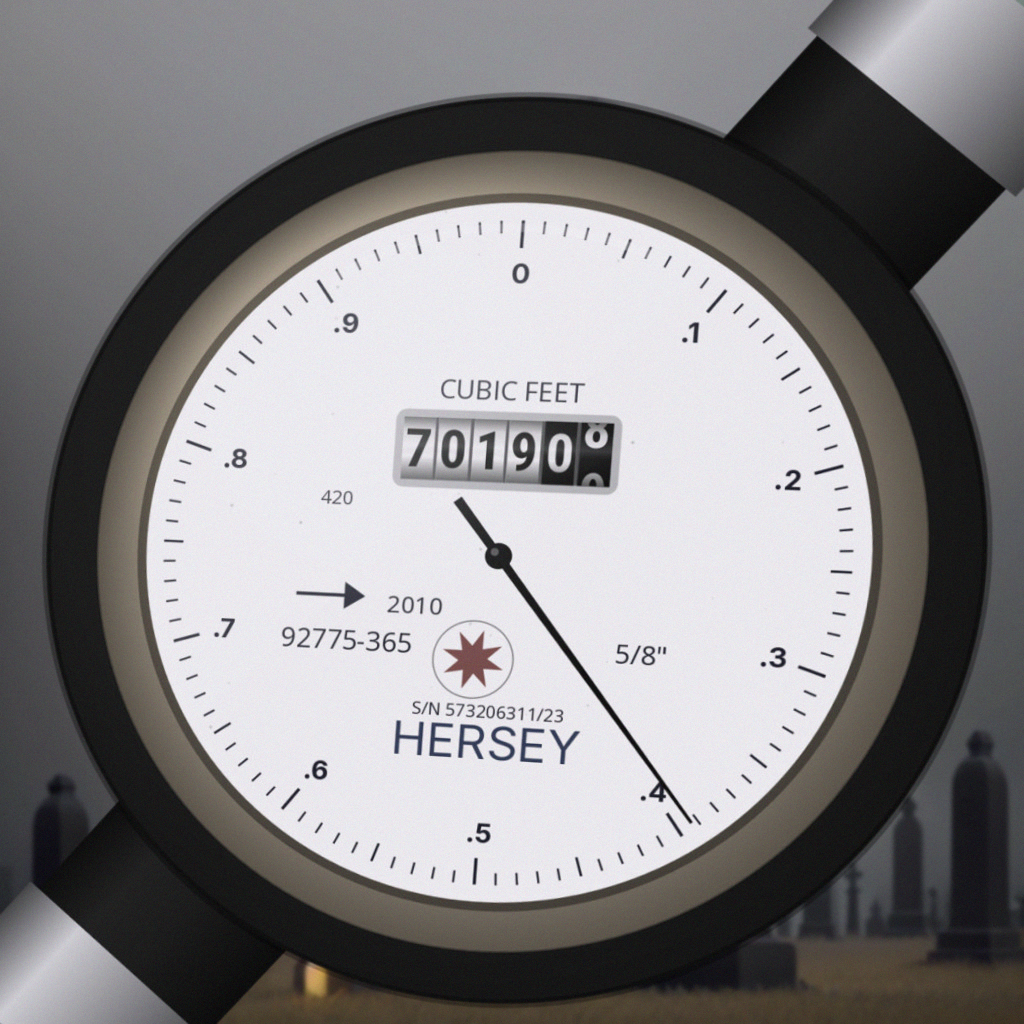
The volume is 701908.39 ft³
